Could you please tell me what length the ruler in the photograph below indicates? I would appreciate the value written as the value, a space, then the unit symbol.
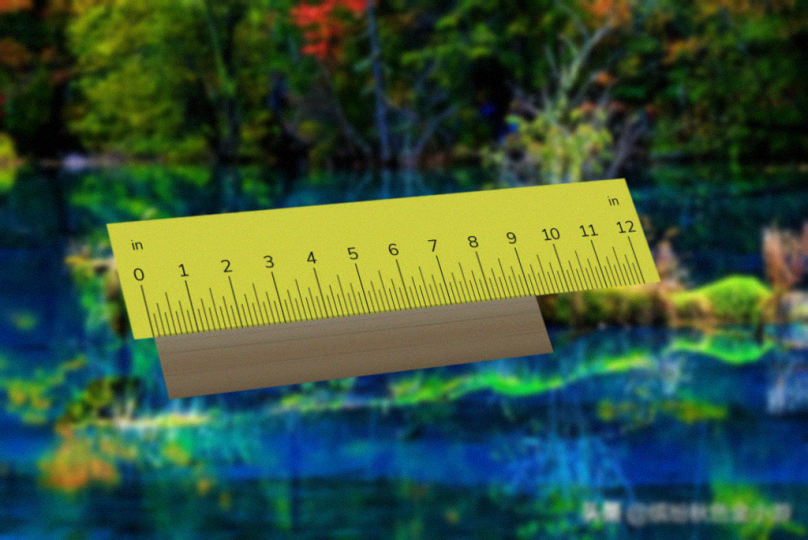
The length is 9.125 in
